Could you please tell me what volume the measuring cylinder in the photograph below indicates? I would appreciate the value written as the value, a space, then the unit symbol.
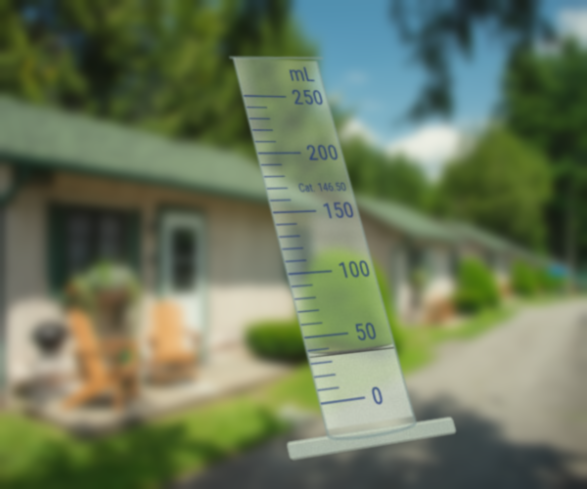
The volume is 35 mL
